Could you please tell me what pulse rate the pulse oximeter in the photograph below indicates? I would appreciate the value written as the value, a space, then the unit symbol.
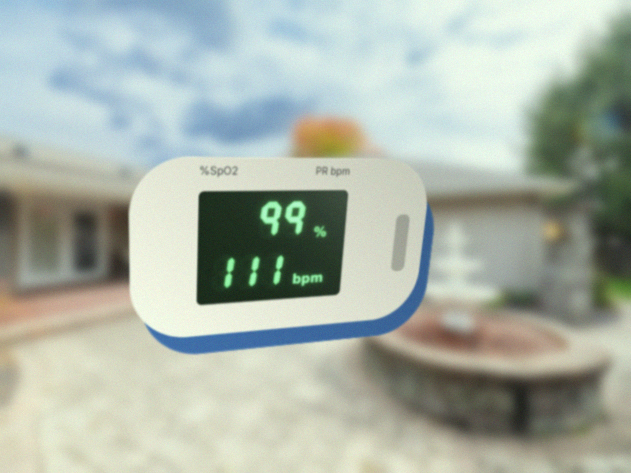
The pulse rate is 111 bpm
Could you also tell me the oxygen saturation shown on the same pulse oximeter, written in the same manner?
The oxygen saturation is 99 %
